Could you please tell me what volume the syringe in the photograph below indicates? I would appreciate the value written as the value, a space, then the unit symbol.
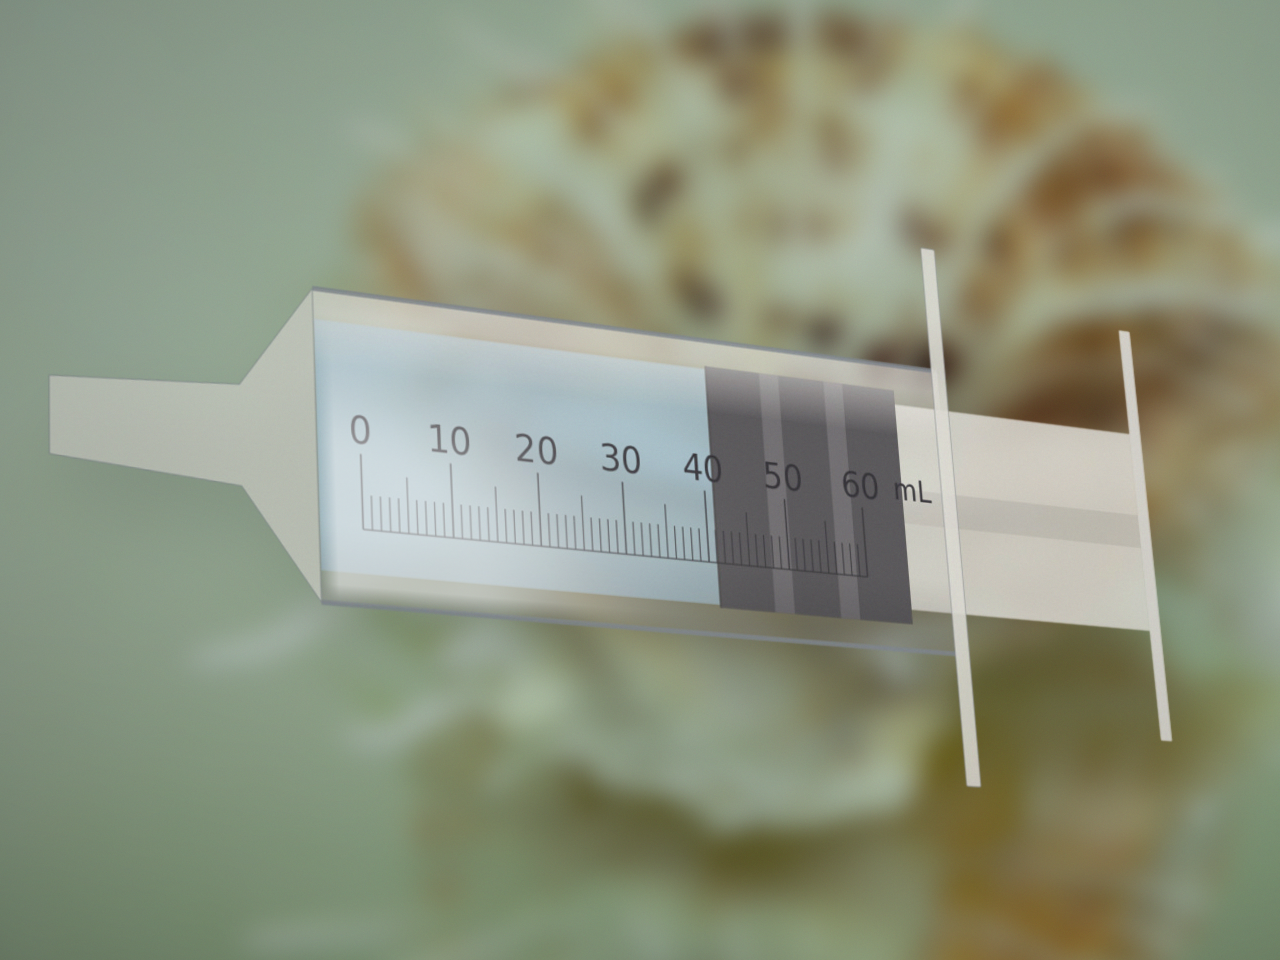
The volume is 41 mL
